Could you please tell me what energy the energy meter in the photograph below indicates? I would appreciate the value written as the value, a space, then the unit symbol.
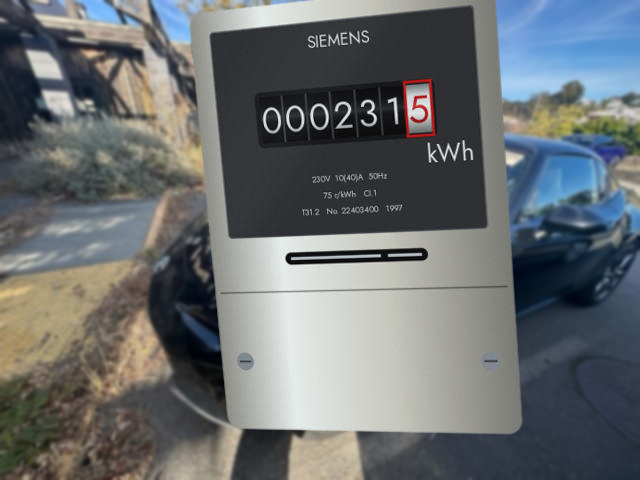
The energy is 231.5 kWh
